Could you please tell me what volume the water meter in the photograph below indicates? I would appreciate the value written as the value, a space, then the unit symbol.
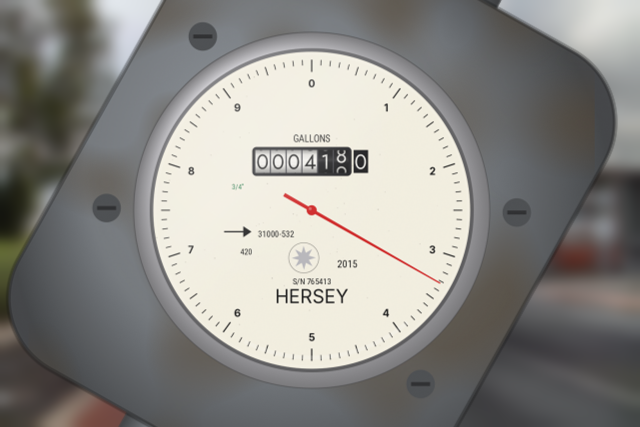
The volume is 4183.3 gal
